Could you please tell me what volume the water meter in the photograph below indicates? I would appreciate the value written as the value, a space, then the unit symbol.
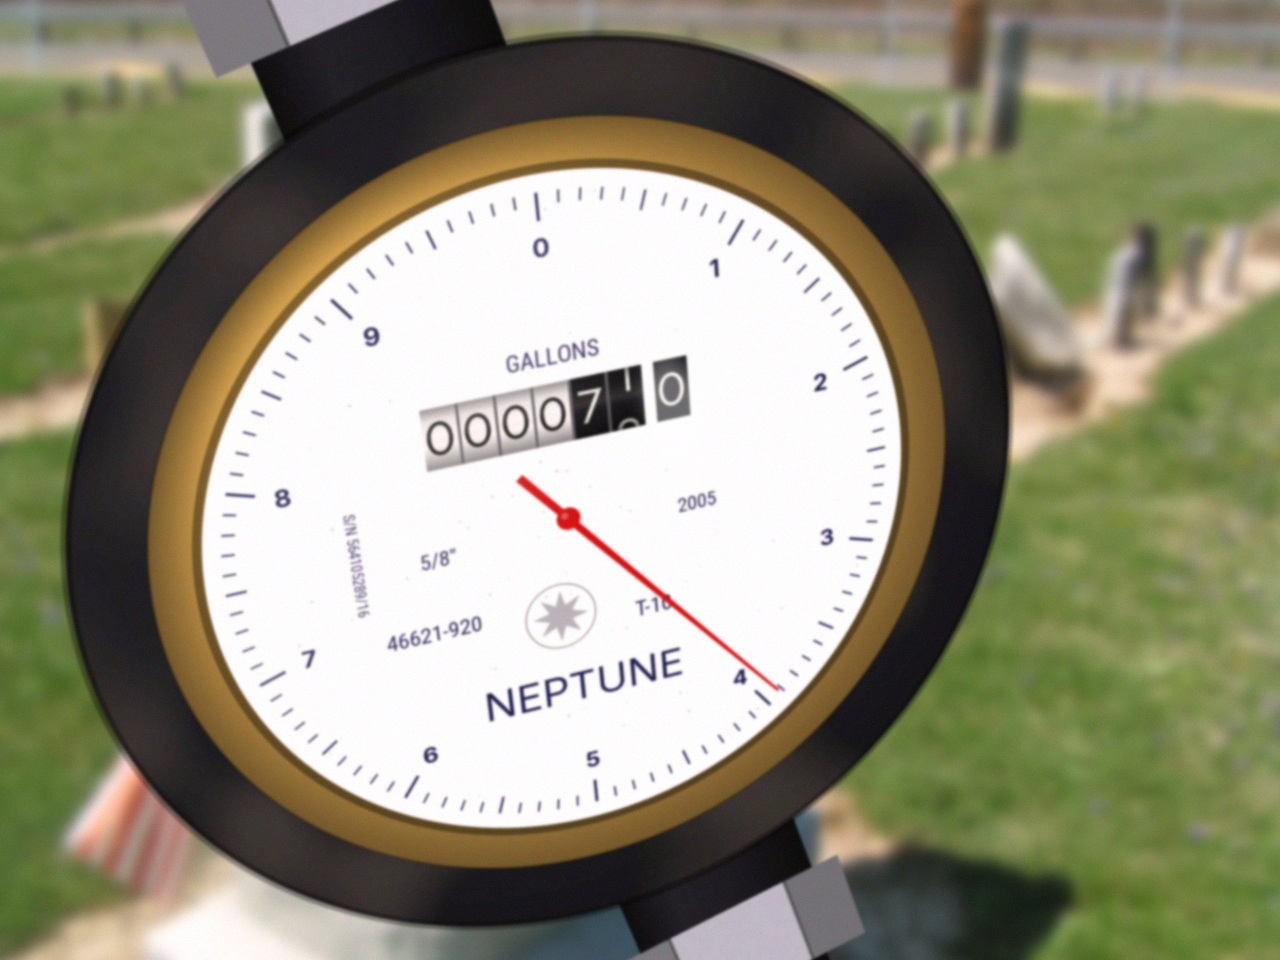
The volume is 713.9 gal
